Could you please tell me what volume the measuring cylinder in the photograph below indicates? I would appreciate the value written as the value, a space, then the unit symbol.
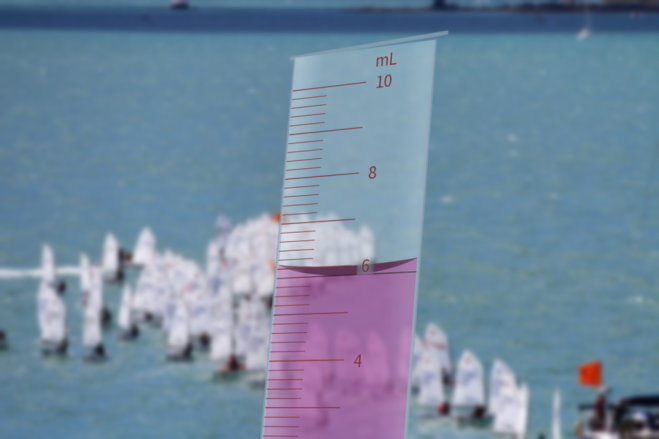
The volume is 5.8 mL
